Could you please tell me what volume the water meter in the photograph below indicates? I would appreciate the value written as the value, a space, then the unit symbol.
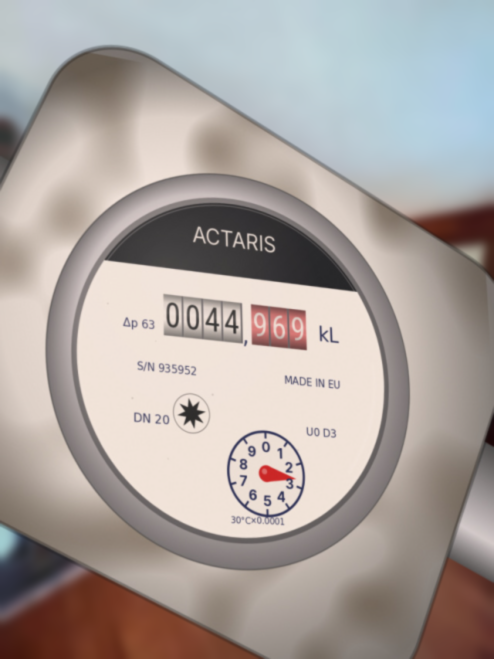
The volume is 44.9692 kL
